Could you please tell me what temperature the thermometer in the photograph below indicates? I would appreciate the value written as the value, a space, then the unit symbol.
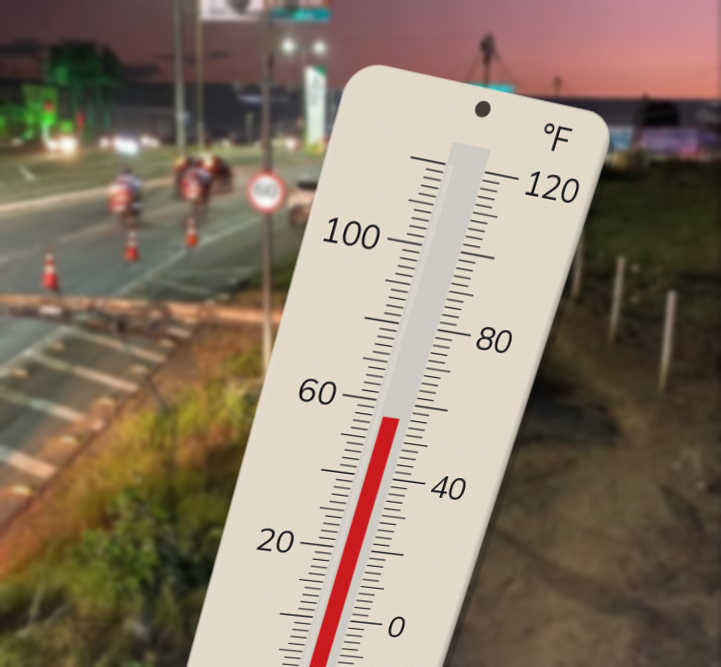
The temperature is 56 °F
